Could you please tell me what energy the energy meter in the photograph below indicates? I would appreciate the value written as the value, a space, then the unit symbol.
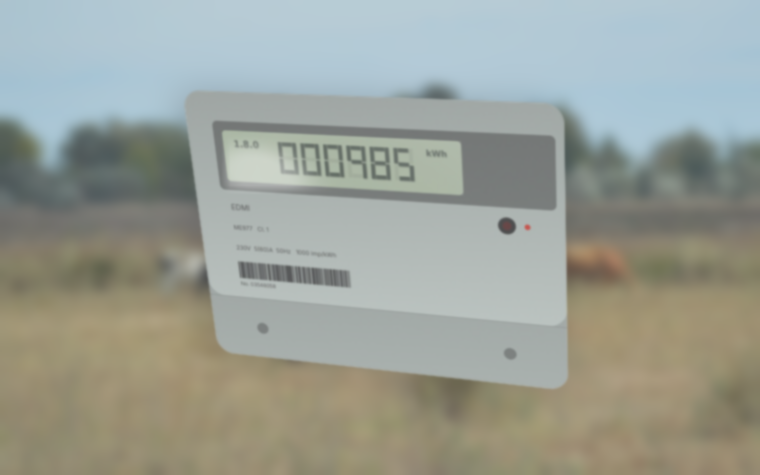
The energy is 985 kWh
